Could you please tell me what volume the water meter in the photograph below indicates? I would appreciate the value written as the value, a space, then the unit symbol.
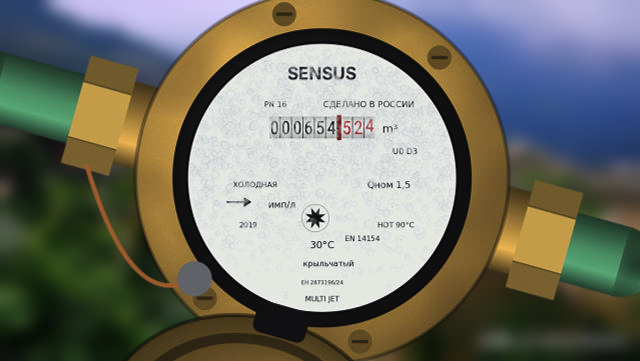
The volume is 654.524 m³
